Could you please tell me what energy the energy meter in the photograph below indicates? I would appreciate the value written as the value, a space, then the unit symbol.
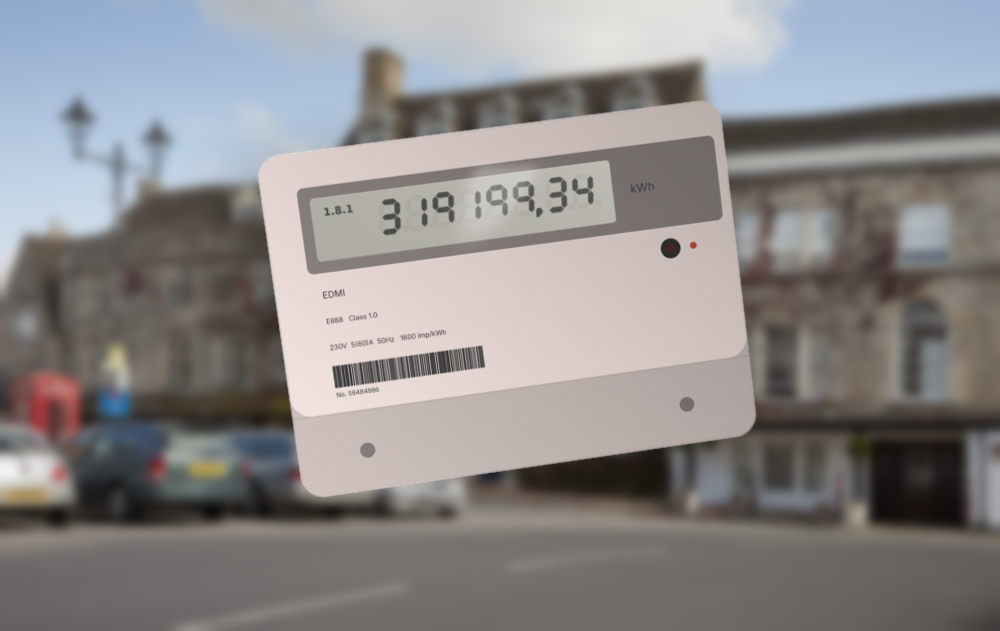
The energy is 319199.34 kWh
